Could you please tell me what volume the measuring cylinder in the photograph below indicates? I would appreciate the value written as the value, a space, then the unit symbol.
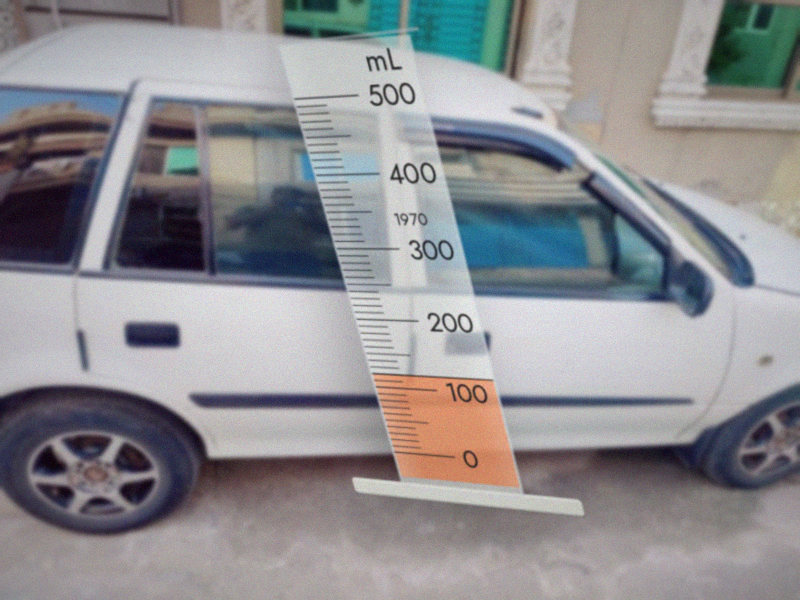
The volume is 120 mL
